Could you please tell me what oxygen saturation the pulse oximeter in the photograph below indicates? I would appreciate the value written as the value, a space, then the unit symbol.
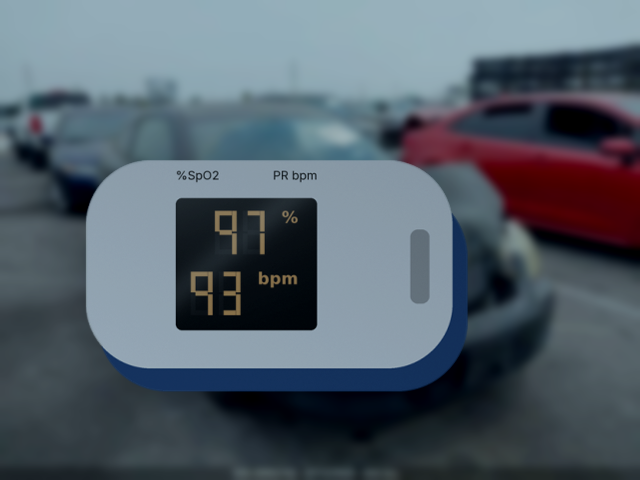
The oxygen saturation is 97 %
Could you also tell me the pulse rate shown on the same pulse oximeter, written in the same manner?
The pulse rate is 93 bpm
